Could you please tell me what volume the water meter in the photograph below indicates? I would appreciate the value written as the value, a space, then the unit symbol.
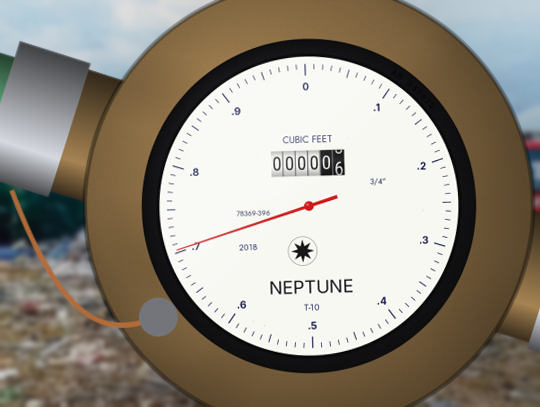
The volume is 5.70 ft³
